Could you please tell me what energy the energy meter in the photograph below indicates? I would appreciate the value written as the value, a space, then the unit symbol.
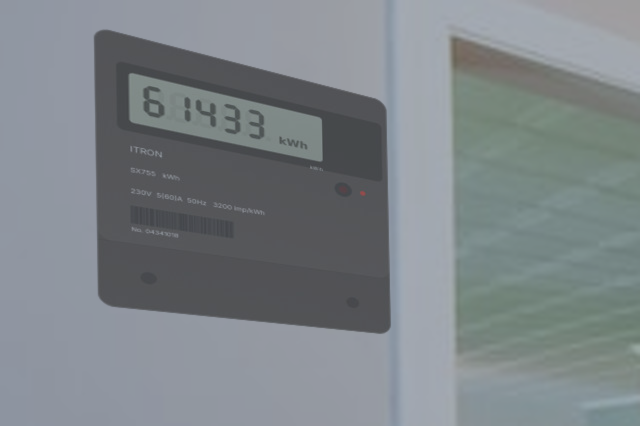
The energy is 61433 kWh
